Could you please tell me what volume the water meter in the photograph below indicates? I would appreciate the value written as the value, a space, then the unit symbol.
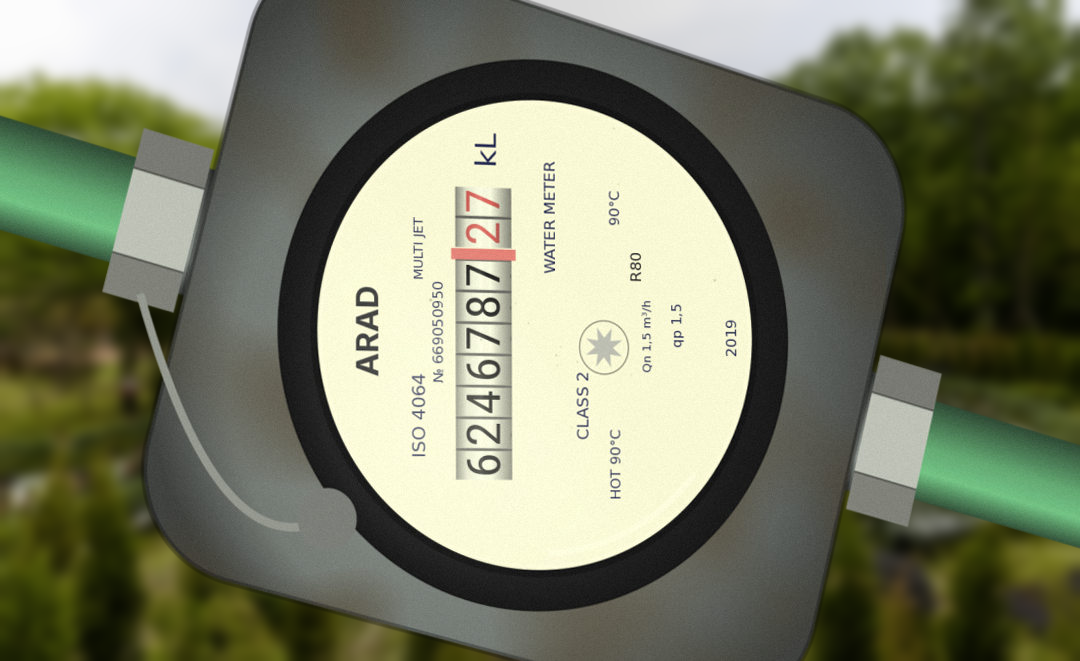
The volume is 6246787.27 kL
